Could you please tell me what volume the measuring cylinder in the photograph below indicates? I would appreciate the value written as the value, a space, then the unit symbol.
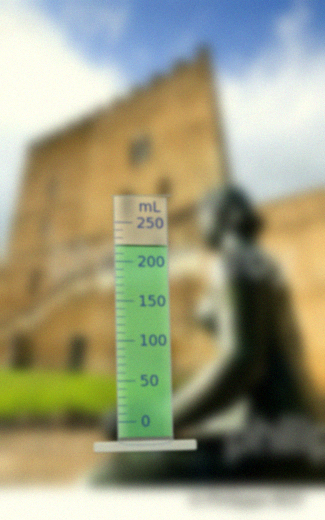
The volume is 220 mL
